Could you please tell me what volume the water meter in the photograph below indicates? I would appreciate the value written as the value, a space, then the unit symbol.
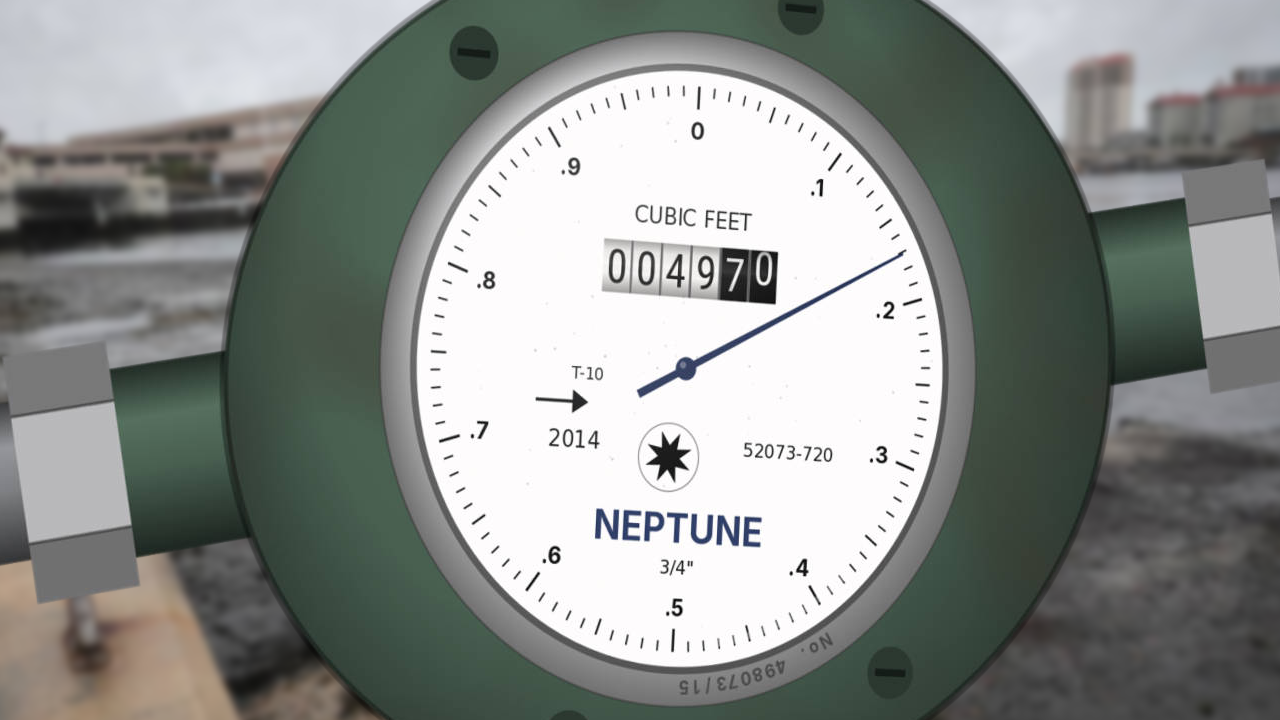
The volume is 4970.17 ft³
